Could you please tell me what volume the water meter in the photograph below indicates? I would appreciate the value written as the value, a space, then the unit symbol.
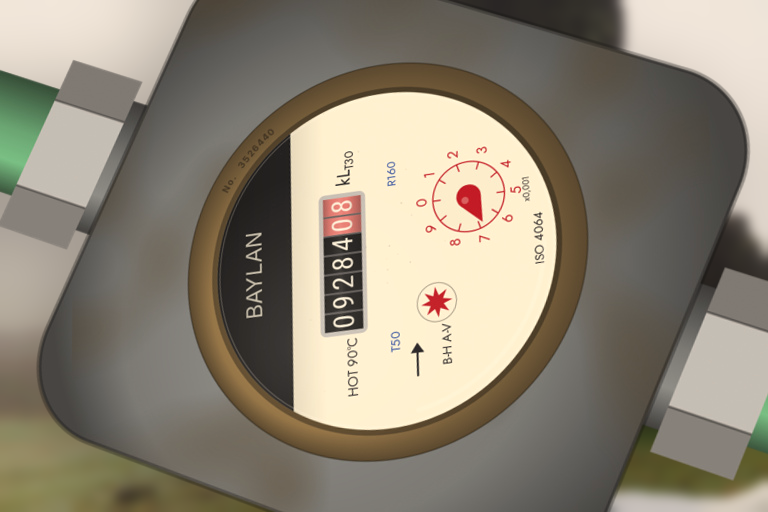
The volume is 9284.086 kL
